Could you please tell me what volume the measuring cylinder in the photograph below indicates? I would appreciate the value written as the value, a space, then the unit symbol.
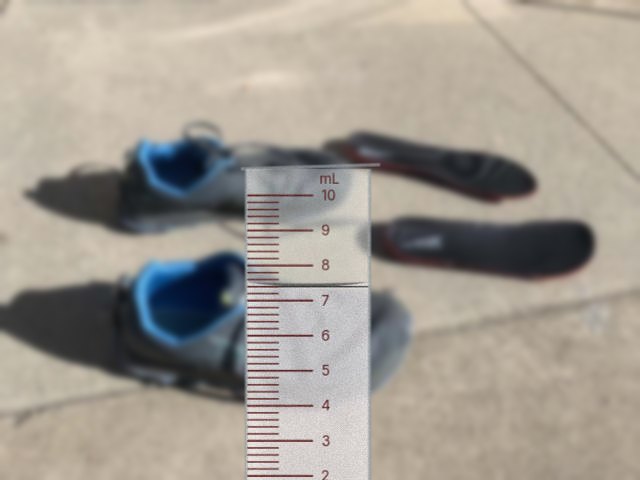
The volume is 7.4 mL
